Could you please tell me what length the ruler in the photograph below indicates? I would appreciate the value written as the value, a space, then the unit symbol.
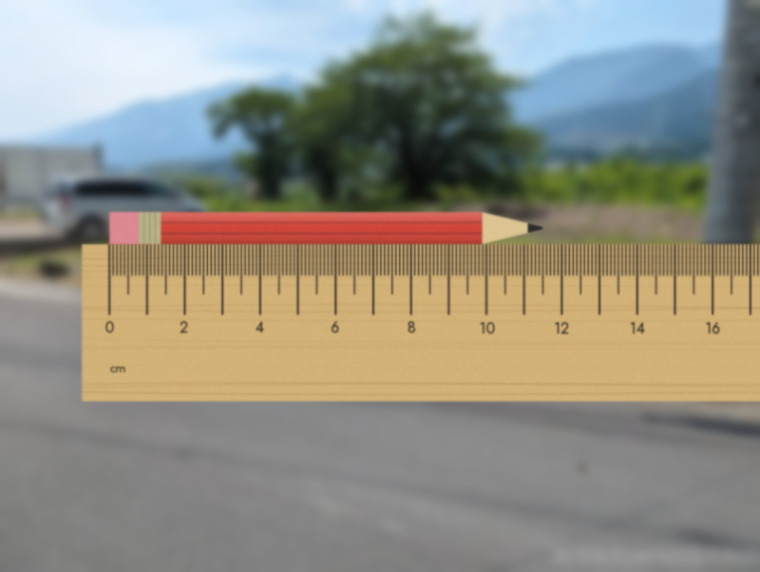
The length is 11.5 cm
